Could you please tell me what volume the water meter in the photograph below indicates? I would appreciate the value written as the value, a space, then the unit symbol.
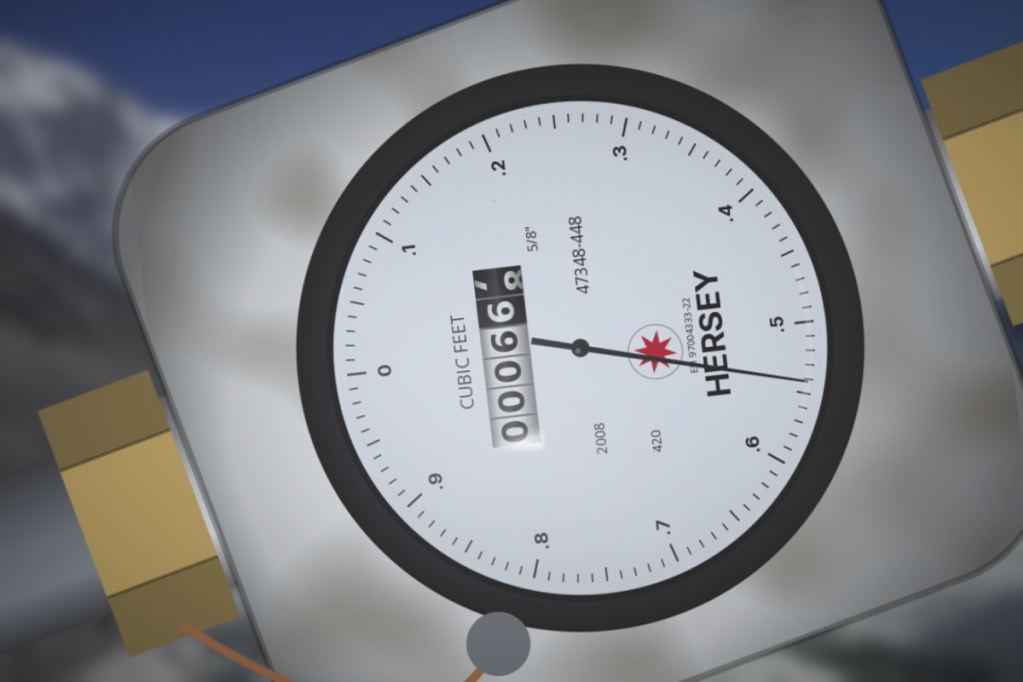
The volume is 667.54 ft³
